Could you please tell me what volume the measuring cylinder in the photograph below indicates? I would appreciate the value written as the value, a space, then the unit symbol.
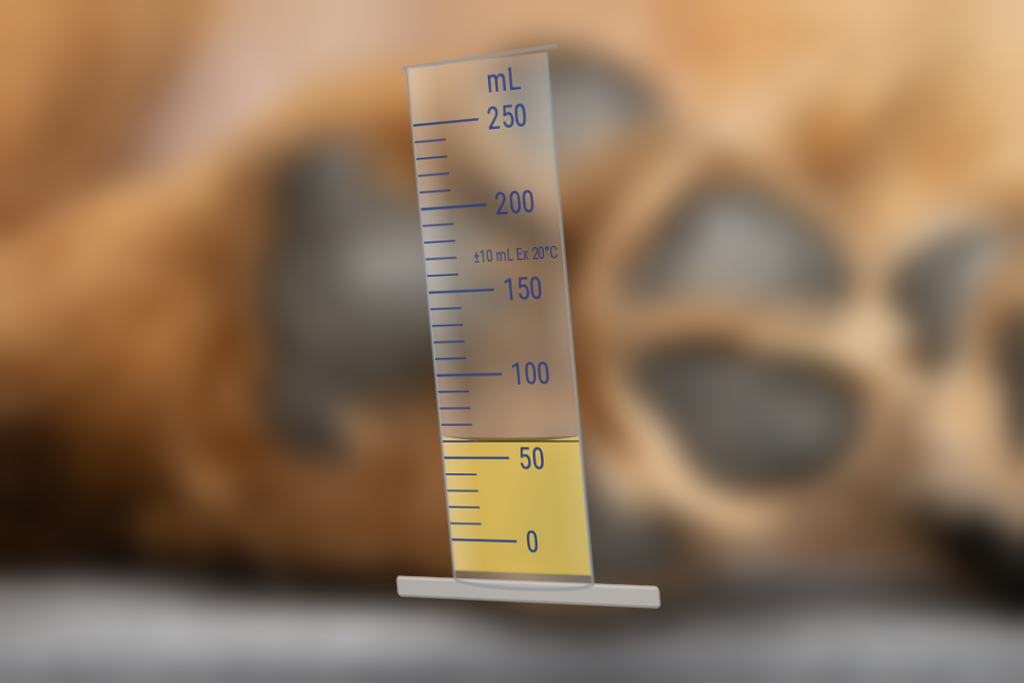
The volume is 60 mL
